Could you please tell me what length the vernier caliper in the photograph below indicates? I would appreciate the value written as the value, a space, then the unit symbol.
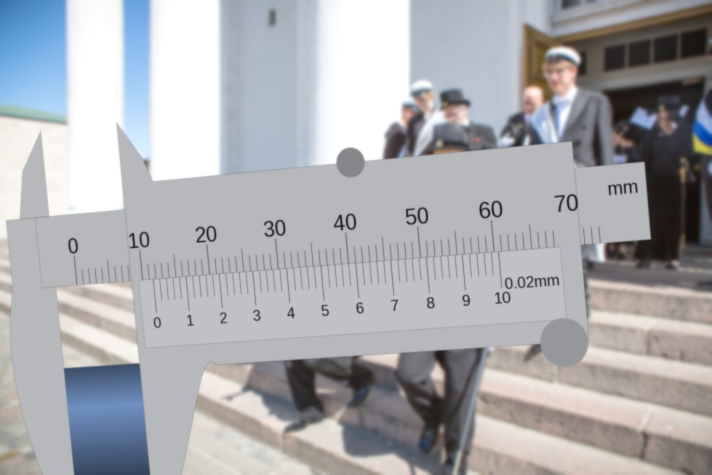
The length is 11.6 mm
